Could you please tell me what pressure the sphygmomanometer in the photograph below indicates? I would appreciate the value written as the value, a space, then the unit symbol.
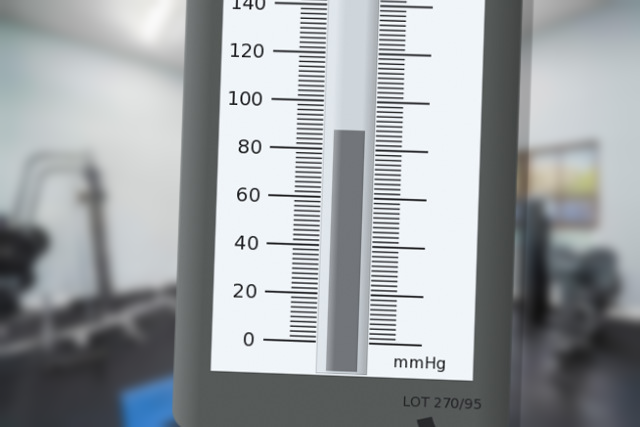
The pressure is 88 mmHg
